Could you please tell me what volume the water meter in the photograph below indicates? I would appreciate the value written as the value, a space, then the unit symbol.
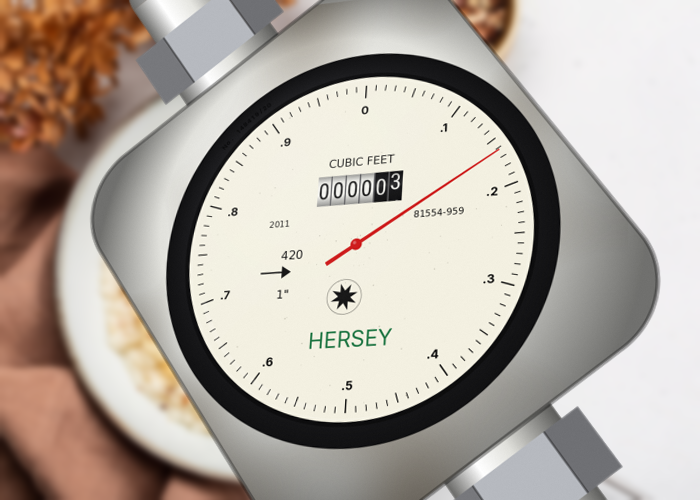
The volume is 3.16 ft³
